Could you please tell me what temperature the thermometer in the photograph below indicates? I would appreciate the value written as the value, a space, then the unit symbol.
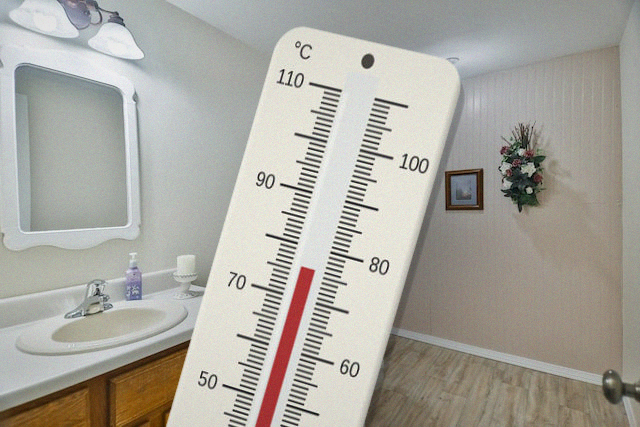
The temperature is 76 °C
